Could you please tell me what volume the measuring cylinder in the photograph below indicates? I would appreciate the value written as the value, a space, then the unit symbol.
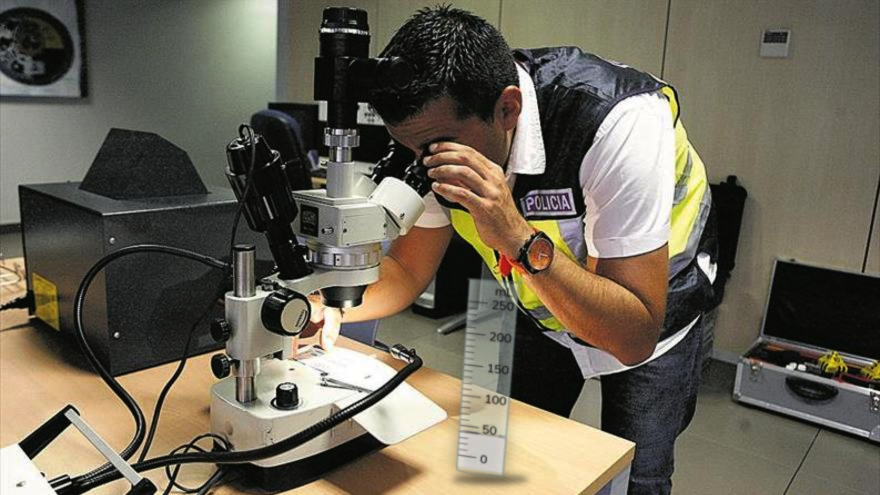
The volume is 40 mL
